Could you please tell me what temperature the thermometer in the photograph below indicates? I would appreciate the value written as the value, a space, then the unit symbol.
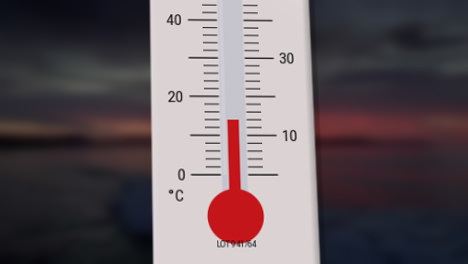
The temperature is 14 °C
